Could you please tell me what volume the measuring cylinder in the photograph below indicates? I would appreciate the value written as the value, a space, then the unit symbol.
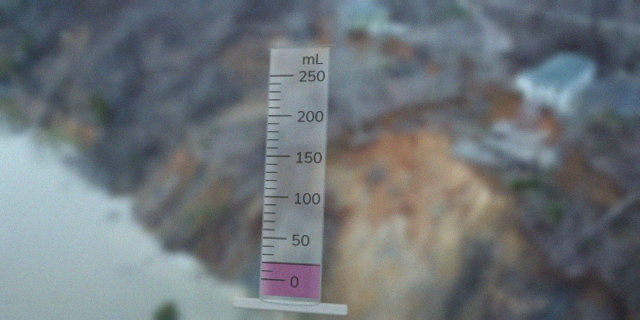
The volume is 20 mL
